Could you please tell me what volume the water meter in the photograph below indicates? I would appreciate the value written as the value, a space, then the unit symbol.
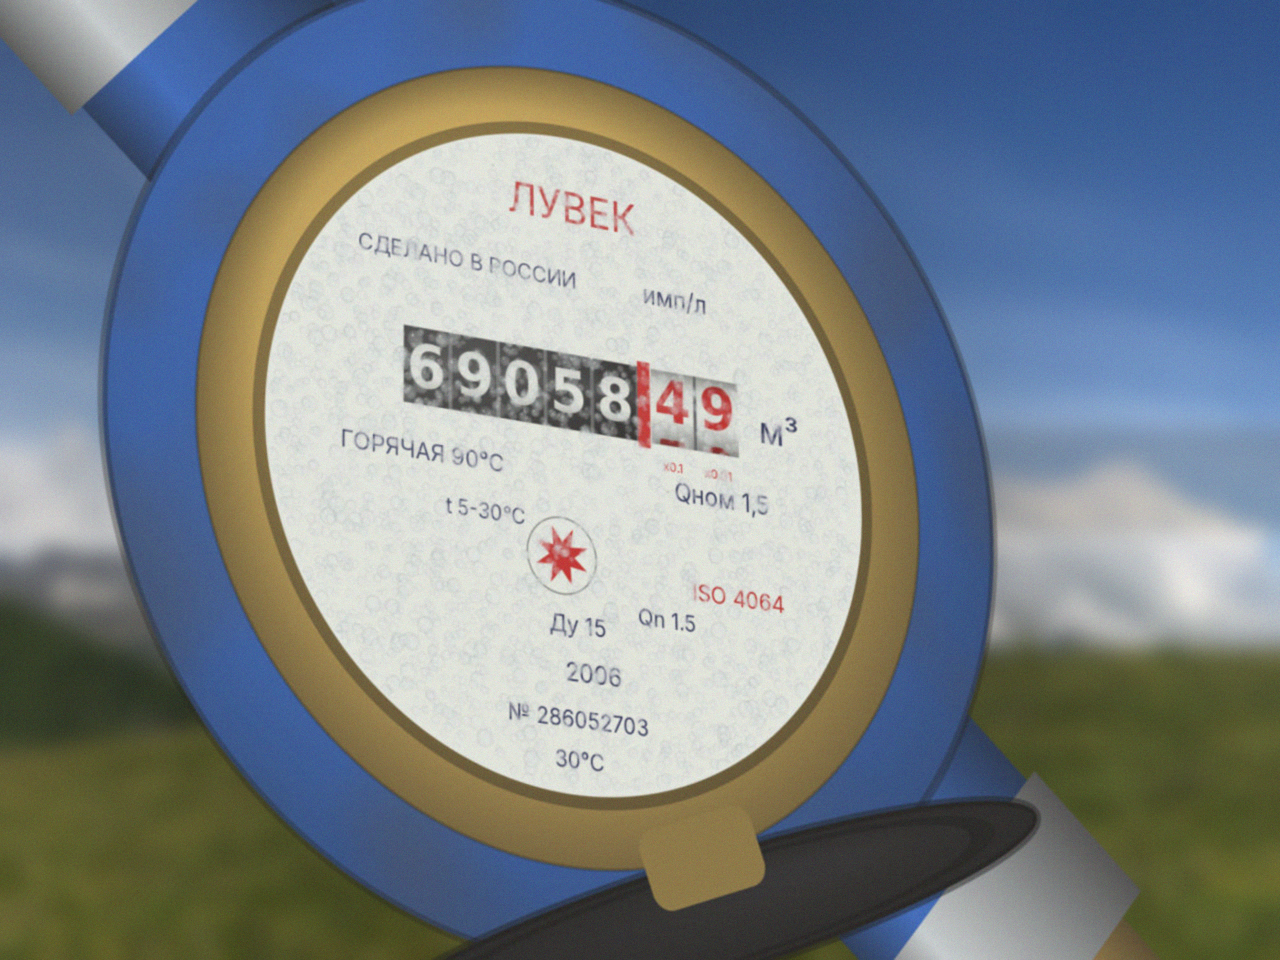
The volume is 69058.49 m³
